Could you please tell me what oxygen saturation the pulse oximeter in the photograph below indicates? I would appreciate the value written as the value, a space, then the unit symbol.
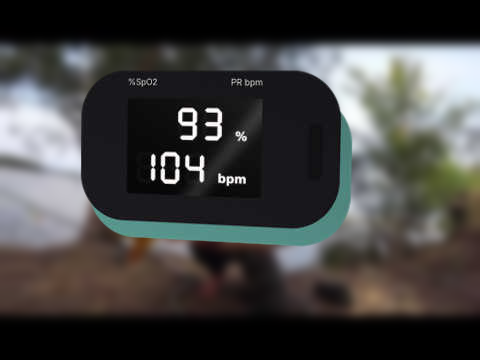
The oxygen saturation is 93 %
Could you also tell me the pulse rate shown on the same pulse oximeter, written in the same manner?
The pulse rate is 104 bpm
